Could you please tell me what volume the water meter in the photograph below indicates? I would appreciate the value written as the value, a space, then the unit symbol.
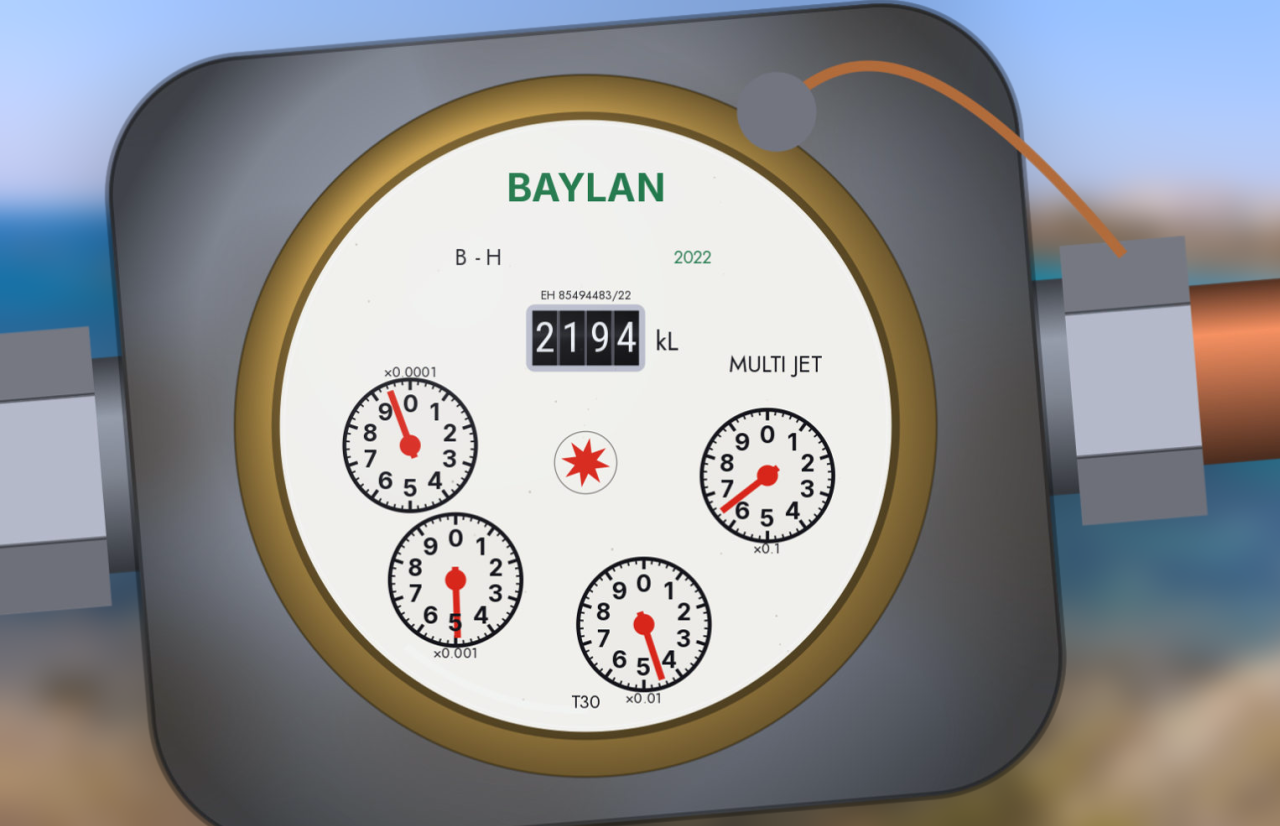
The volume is 2194.6449 kL
